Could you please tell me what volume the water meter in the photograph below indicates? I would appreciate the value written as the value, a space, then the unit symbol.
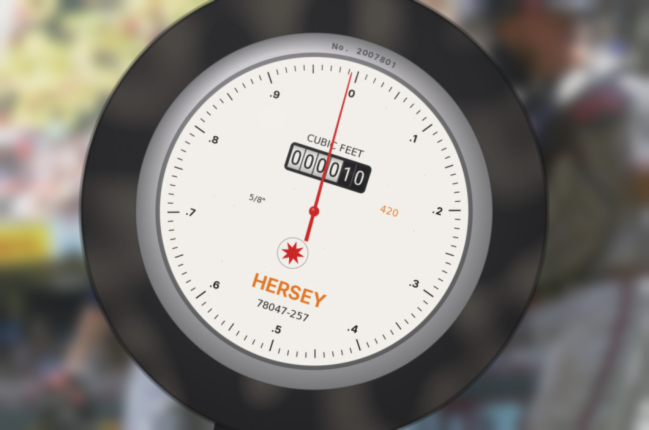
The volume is 9.99 ft³
